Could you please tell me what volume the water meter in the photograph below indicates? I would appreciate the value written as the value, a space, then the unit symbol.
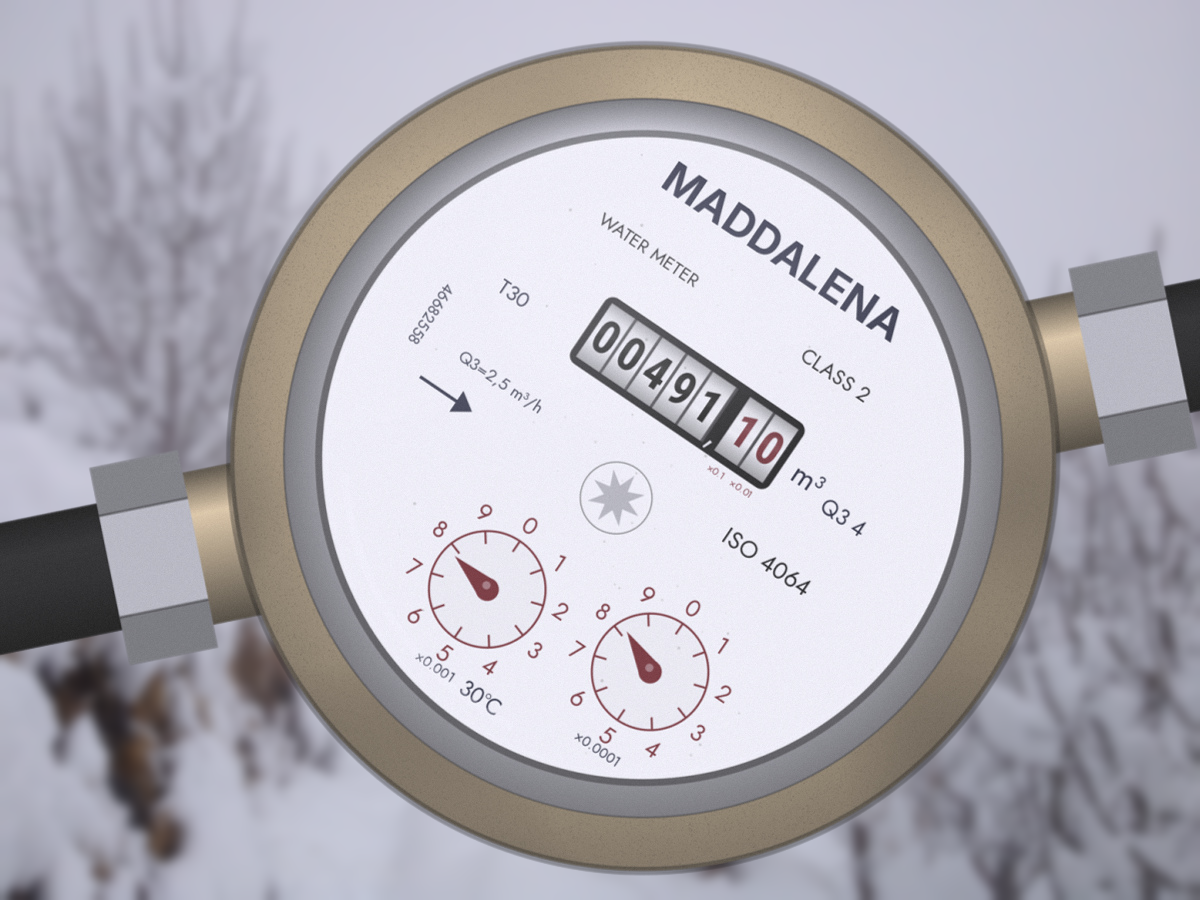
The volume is 491.1078 m³
